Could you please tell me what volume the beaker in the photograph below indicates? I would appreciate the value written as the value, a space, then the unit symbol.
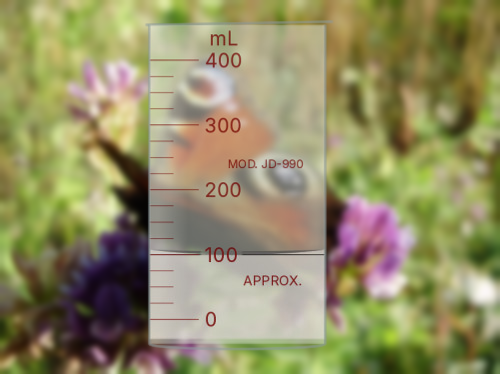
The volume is 100 mL
